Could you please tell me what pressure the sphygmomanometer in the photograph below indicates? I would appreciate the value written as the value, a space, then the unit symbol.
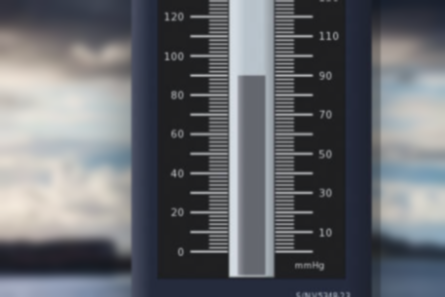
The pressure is 90 mmHg
